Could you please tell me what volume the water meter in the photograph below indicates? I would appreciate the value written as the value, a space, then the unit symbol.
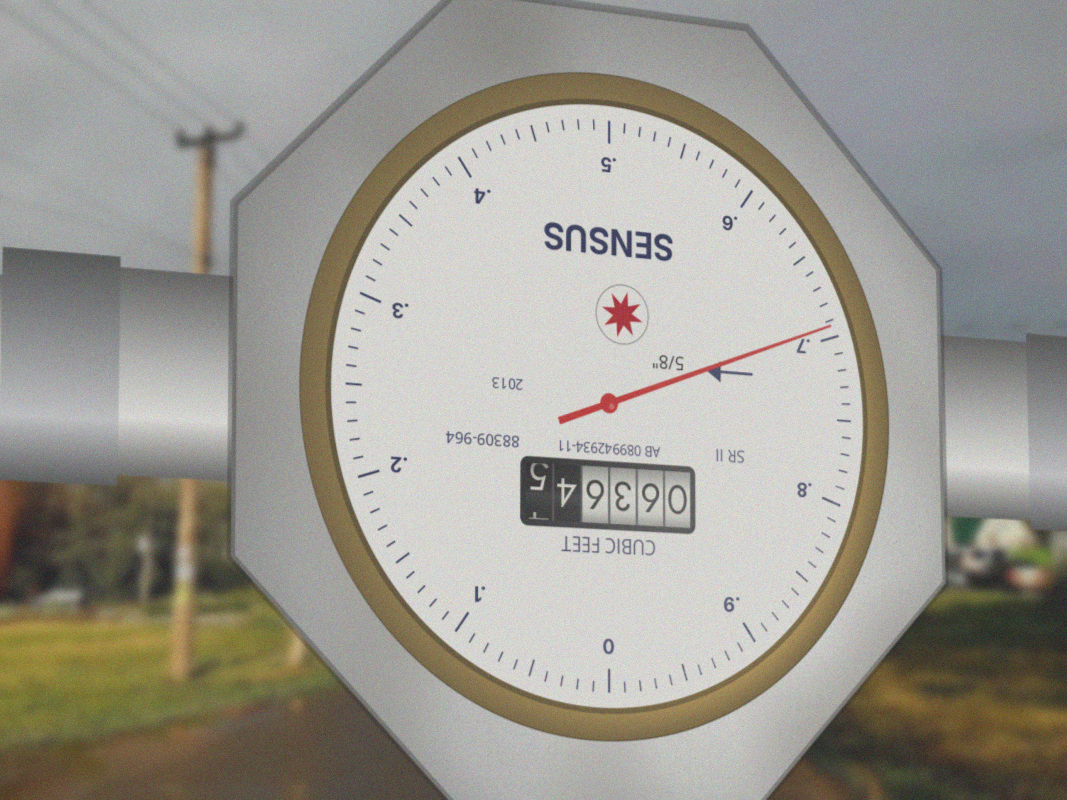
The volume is 63644.69 ft³
